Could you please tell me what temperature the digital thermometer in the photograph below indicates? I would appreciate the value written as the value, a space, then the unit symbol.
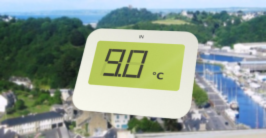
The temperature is 9.0 °C
